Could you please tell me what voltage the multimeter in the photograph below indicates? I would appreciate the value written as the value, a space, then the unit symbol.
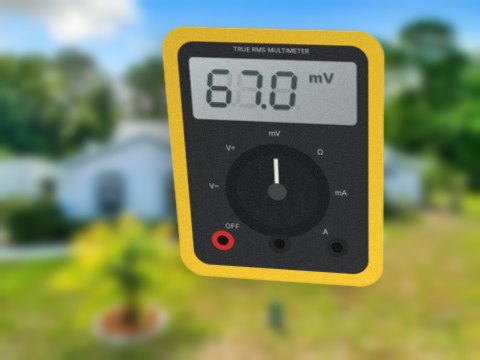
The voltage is 67.0 mV
